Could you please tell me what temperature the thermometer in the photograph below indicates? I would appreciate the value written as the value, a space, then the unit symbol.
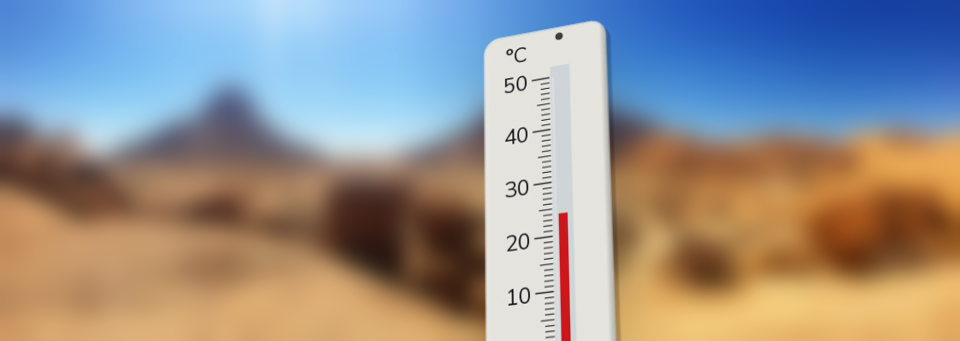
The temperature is 24 °C
